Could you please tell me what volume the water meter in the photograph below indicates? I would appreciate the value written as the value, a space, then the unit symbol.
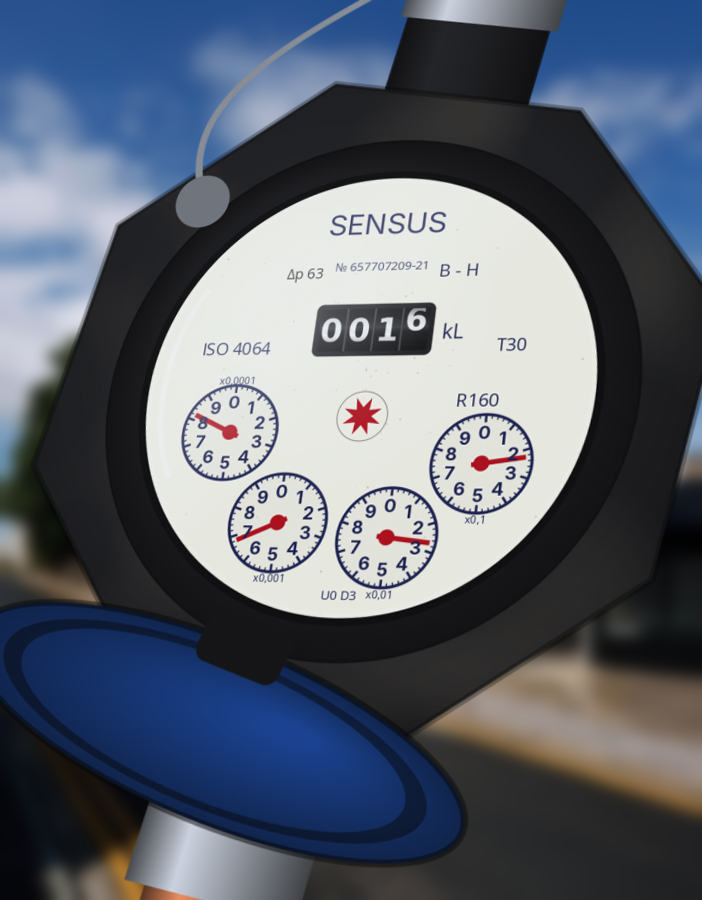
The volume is 16.2268 kL
